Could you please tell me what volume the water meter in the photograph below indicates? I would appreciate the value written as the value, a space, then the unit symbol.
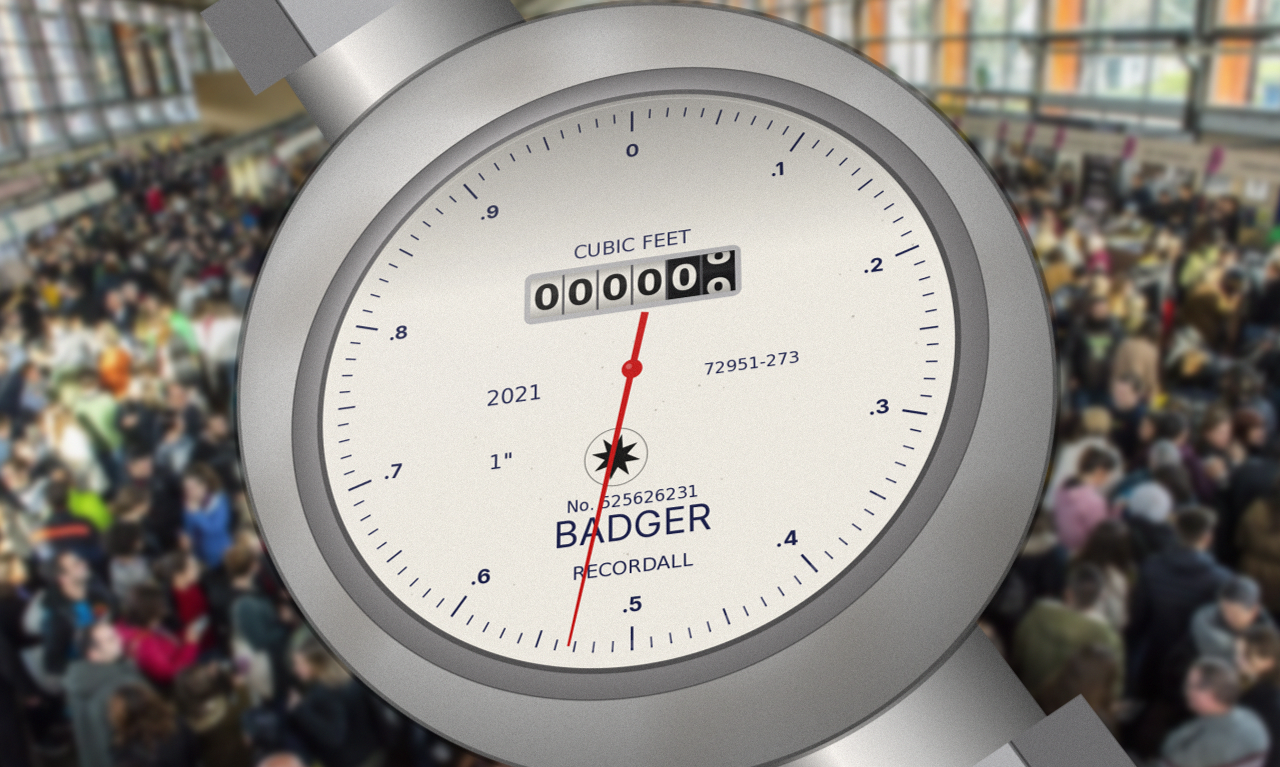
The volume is 8.53 ft³
